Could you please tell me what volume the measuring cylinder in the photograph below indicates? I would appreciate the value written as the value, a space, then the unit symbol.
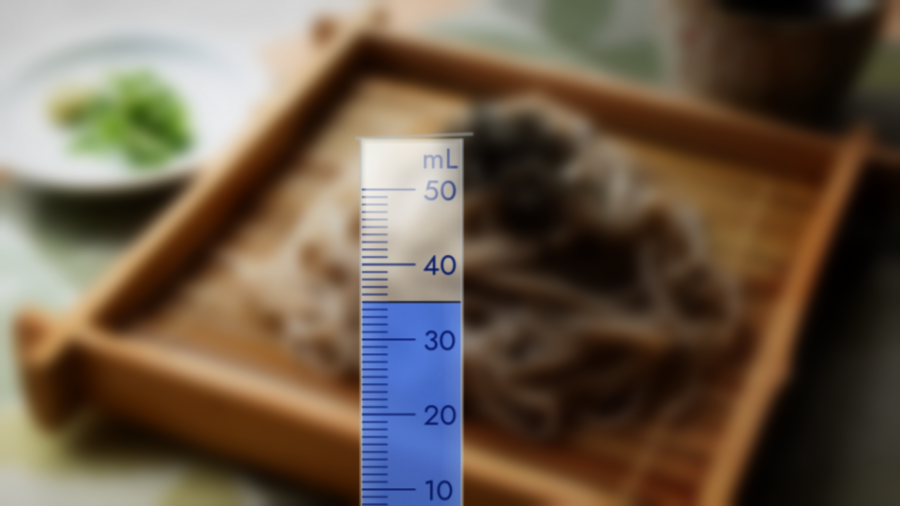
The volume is 35 mL
